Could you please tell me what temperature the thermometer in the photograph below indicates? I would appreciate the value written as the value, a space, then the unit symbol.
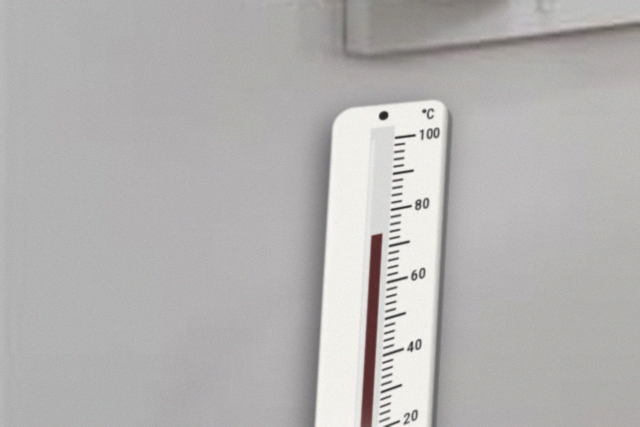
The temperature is 74 °C
